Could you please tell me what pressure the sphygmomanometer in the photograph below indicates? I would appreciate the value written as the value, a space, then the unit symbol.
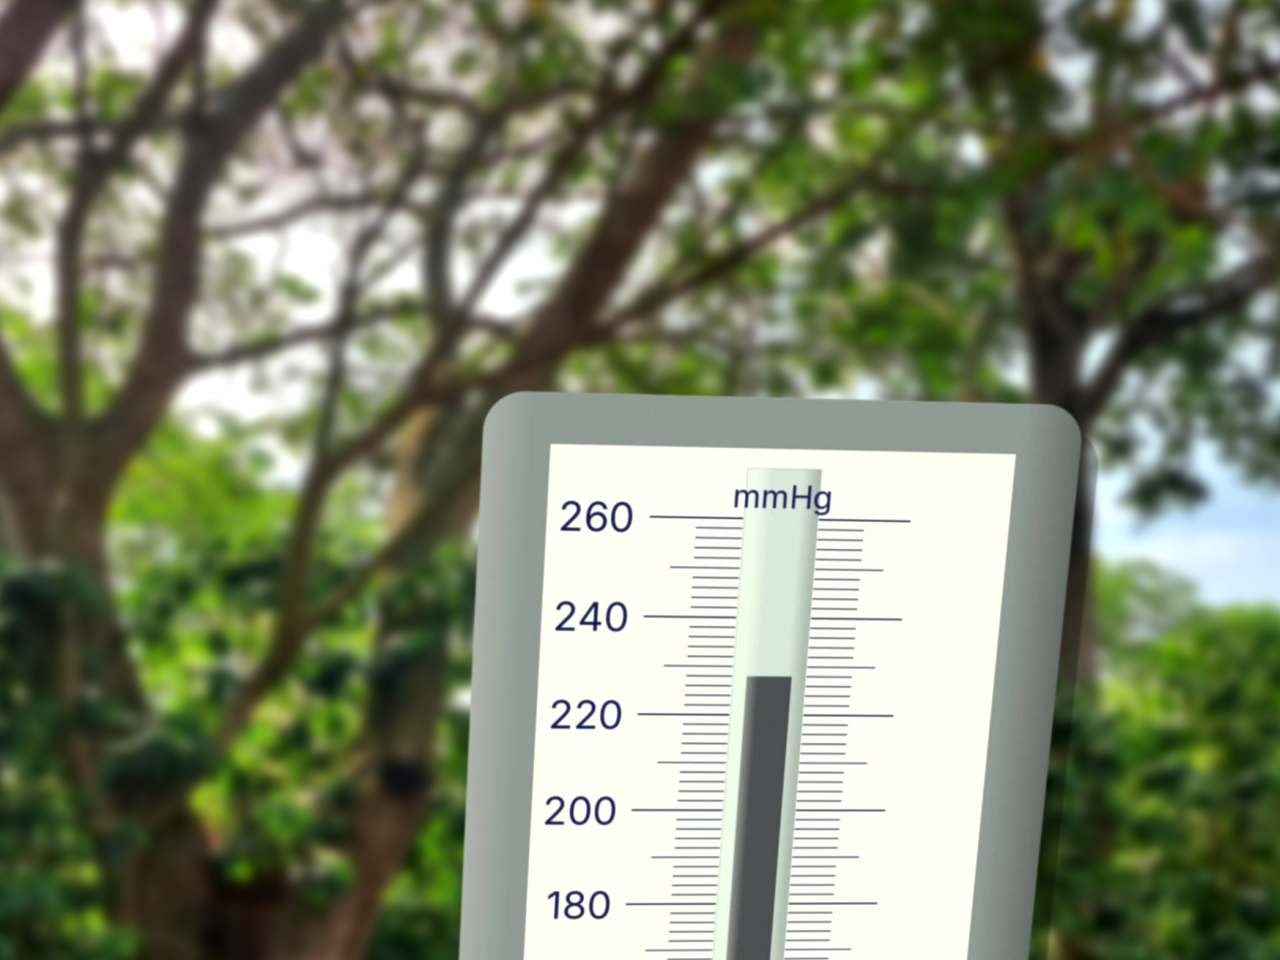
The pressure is 228 mmHg
